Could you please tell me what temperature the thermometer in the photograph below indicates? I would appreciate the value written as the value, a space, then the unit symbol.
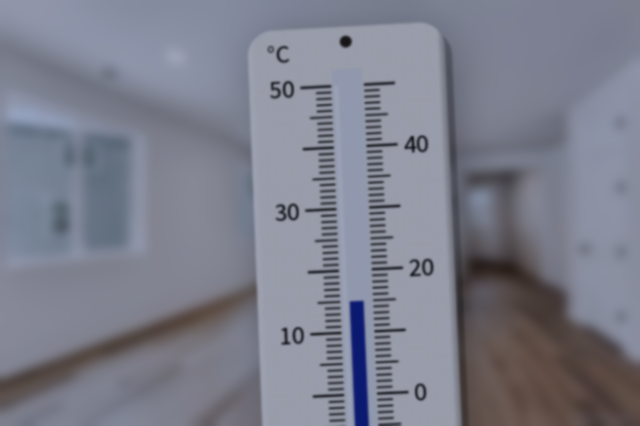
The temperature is 15 °C
